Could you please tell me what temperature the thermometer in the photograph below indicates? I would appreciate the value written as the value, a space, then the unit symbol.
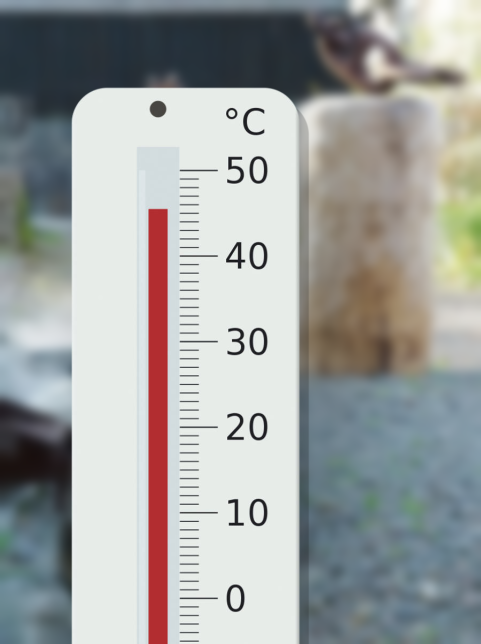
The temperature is 45.5 °C
